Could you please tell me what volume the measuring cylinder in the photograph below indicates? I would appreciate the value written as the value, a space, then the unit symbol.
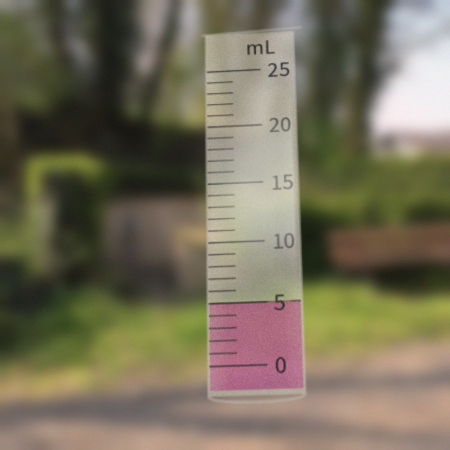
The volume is 5 mL
